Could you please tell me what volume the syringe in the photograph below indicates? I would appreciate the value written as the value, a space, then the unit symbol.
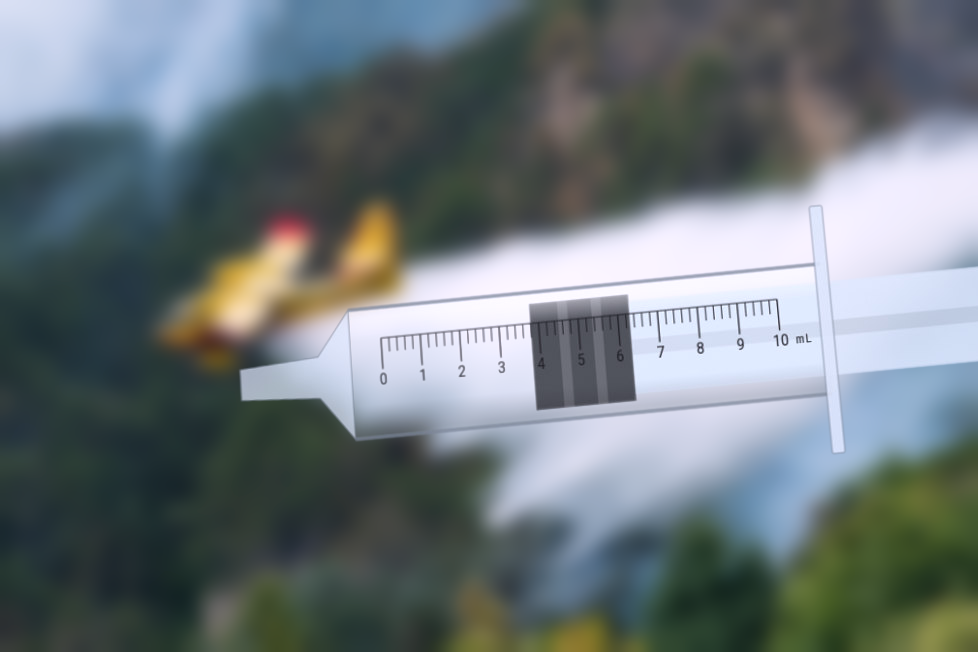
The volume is 3.8 mL
